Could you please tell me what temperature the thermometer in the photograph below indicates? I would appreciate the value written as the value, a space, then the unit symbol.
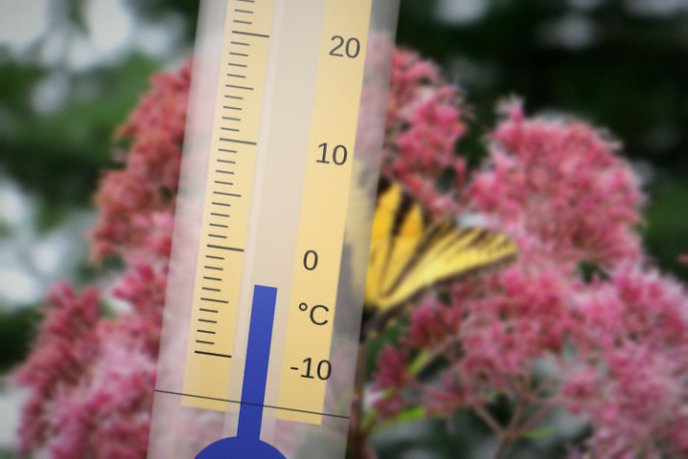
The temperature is -3 °C
